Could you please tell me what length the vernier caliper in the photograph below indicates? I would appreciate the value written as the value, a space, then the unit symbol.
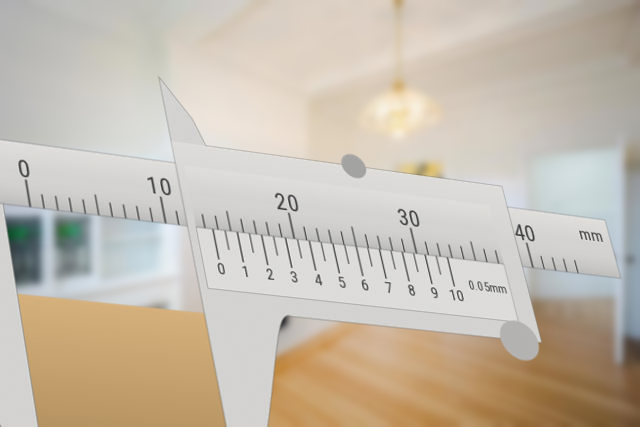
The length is 13.6 mm
